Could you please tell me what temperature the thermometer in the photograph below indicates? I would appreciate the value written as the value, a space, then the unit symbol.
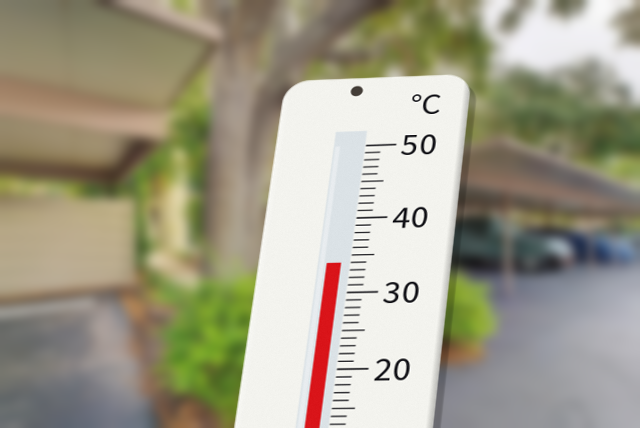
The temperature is 34 °C
